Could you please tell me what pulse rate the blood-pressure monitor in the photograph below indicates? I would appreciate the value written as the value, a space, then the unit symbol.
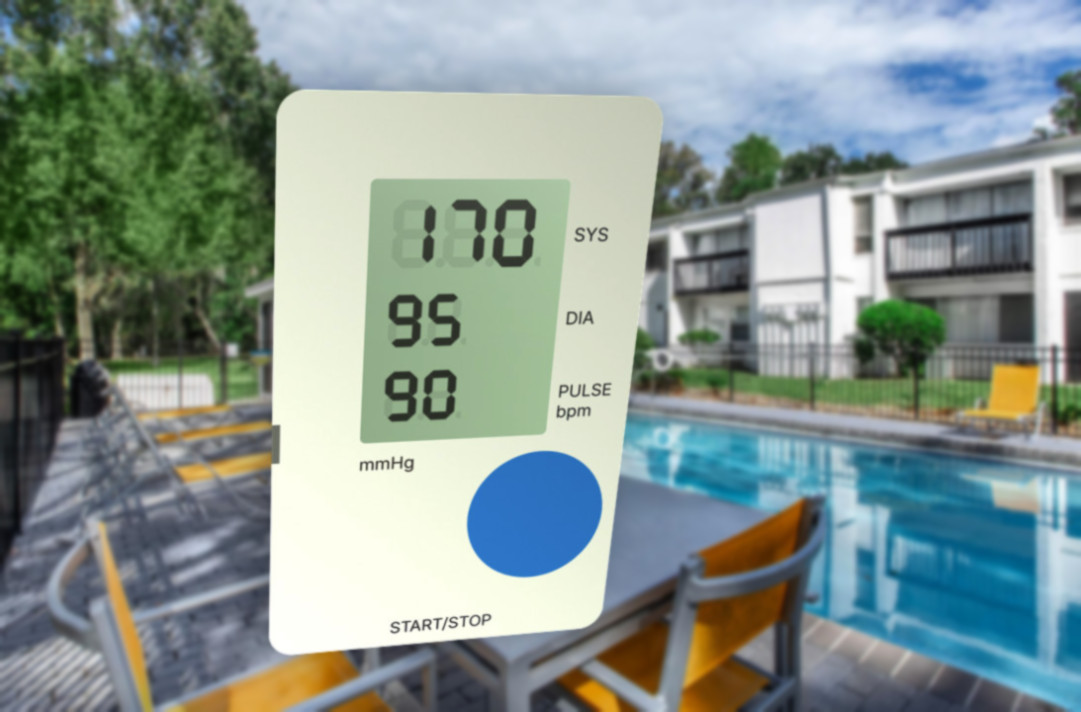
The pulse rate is 90 bpm
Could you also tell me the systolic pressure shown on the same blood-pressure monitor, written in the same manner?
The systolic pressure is 170 mmHg
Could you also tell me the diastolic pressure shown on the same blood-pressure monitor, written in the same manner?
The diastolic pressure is 95 mmHg
